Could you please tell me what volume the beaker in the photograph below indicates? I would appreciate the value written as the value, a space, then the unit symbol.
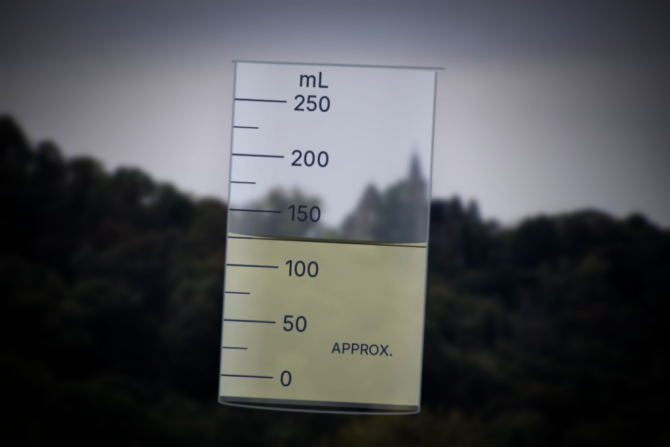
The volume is 125 mL
